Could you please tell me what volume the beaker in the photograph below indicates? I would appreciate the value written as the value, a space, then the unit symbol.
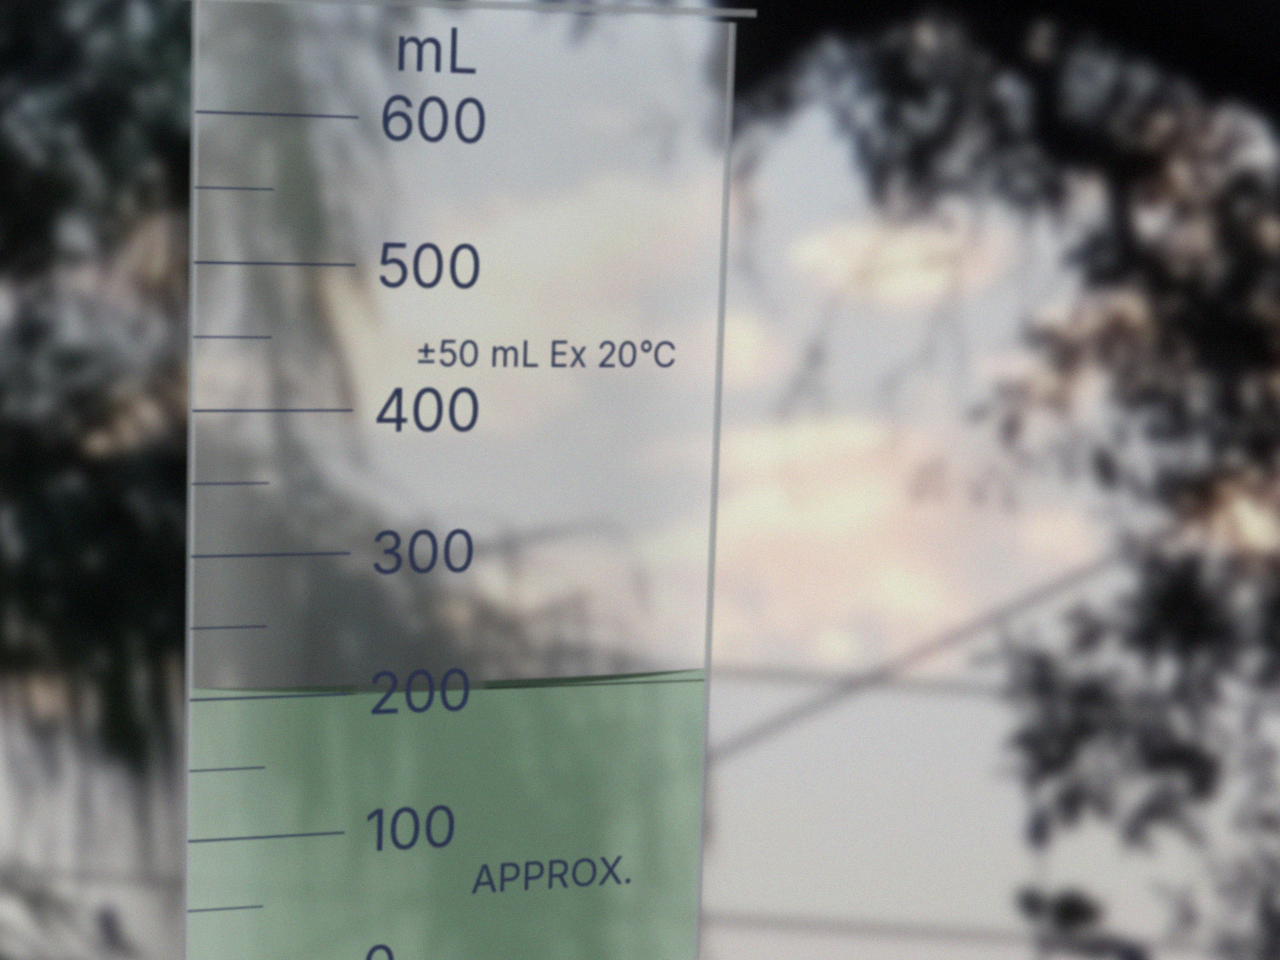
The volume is 200 mL
